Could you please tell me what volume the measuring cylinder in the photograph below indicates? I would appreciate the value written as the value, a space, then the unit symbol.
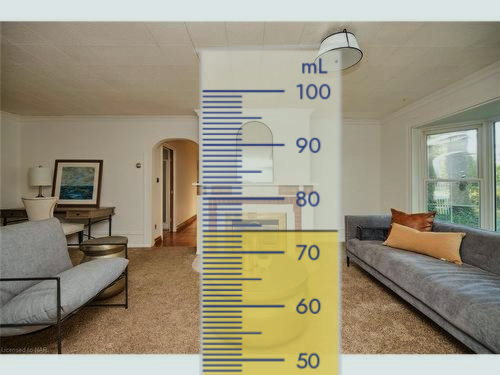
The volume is 74 mL
